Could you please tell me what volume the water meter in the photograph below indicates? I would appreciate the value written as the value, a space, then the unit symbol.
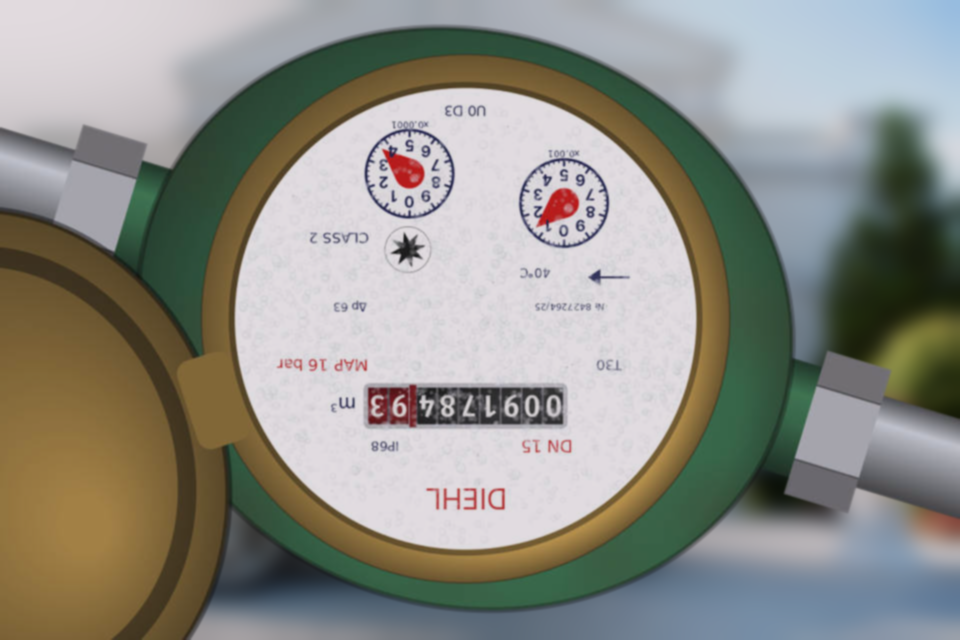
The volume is 91784.9313 m³
